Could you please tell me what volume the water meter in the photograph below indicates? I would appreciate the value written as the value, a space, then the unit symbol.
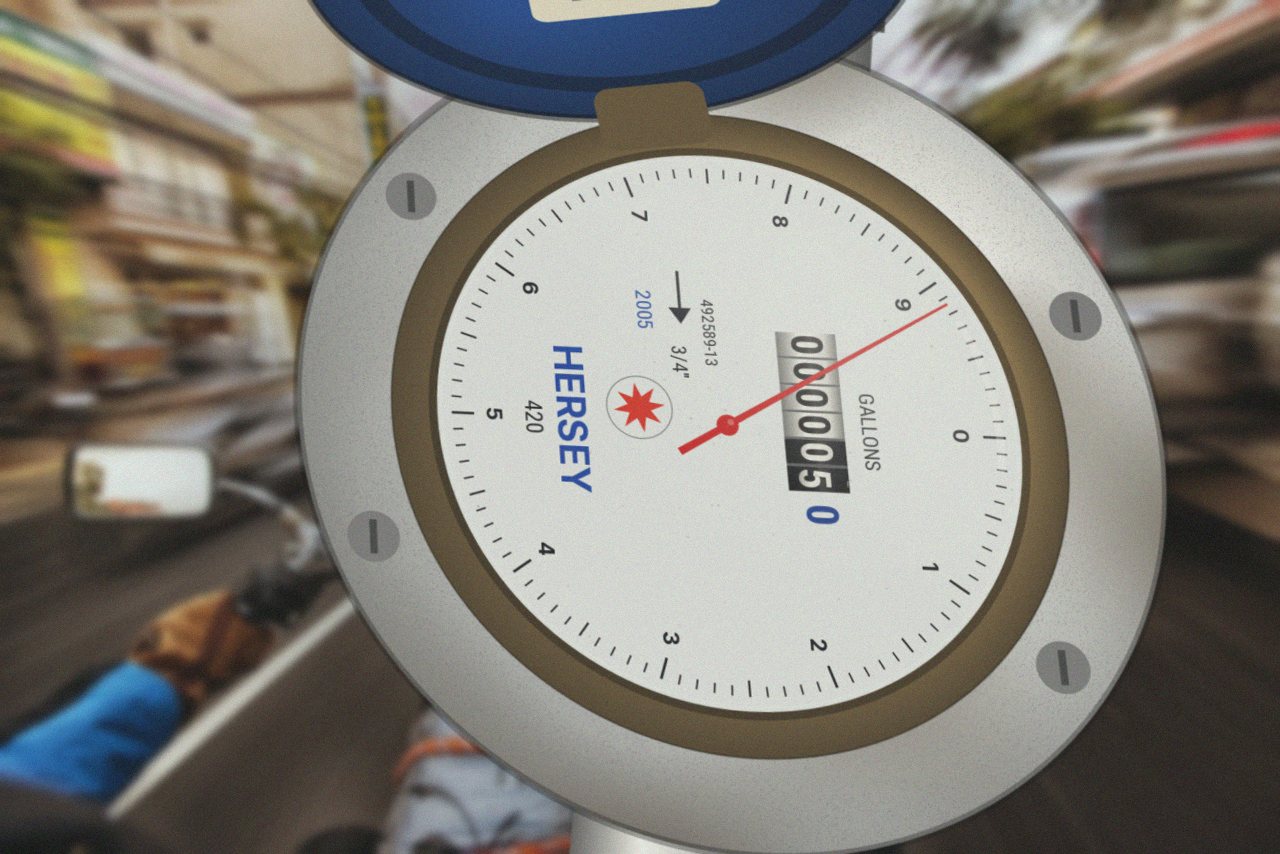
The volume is 49.1 gal
